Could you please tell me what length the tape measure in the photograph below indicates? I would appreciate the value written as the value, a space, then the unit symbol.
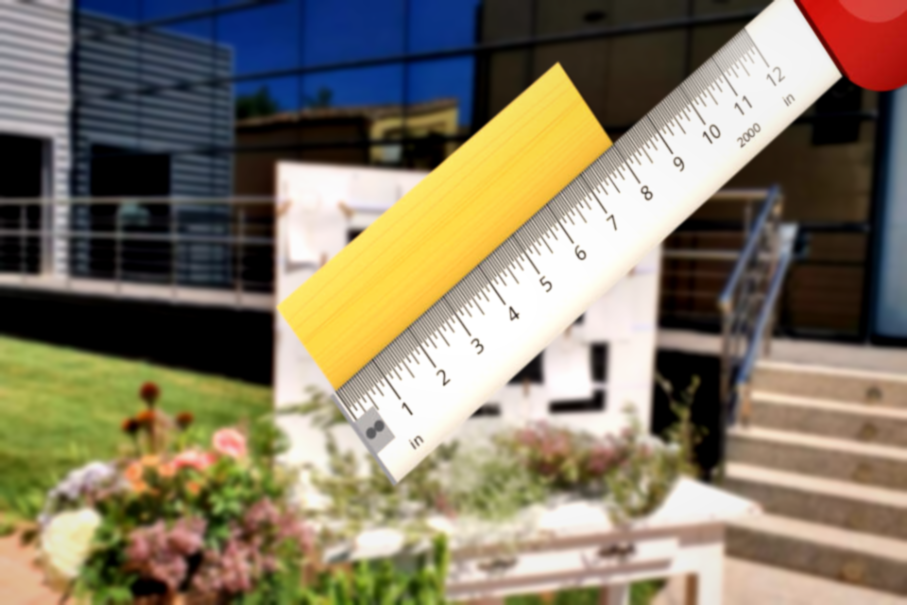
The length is 8 in
